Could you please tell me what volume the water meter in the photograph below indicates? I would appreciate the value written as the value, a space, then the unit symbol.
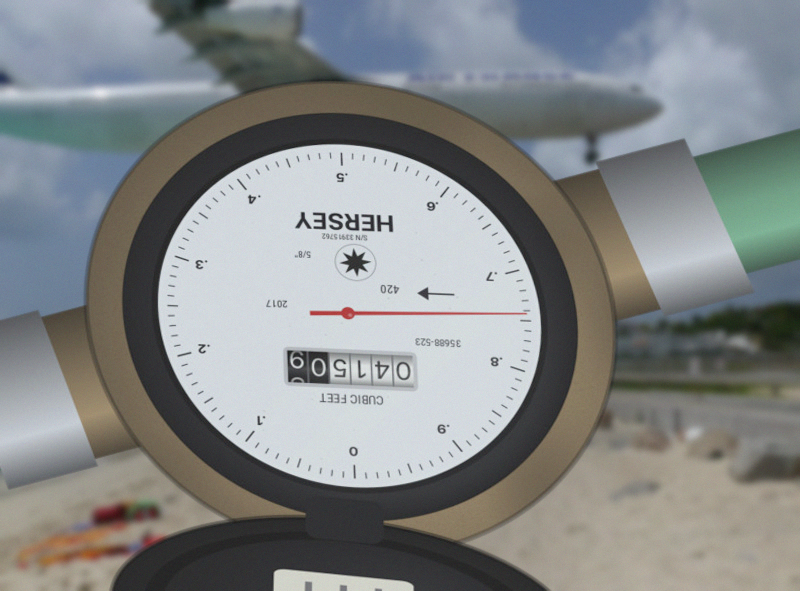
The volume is 41508.74 ft³
